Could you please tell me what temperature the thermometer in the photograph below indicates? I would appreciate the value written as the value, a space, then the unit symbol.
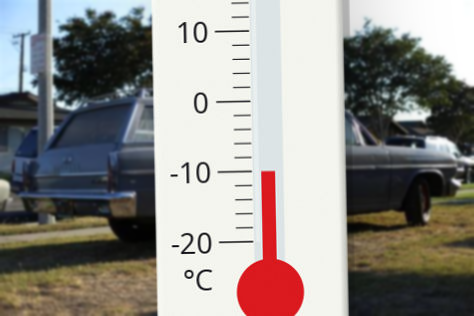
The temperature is -10 °C
